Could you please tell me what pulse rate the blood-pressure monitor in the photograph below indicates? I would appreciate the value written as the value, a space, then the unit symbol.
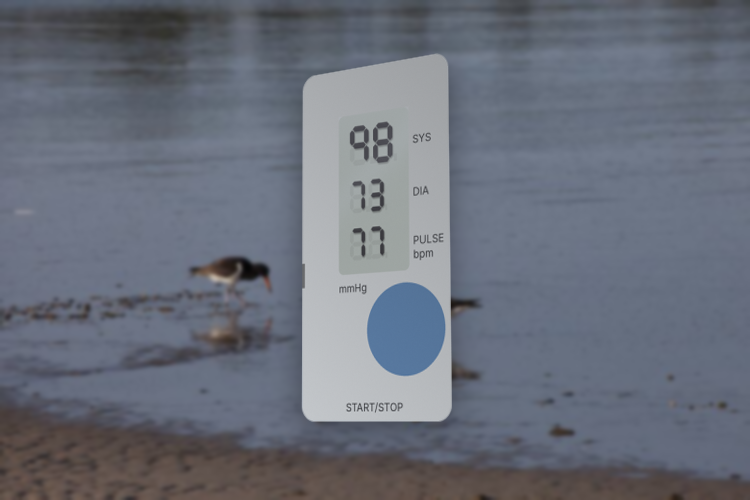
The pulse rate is 77 bpm
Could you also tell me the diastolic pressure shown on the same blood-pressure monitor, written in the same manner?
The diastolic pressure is 73 mmHg
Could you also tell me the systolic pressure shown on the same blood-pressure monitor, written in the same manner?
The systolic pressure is 98 mmHg
